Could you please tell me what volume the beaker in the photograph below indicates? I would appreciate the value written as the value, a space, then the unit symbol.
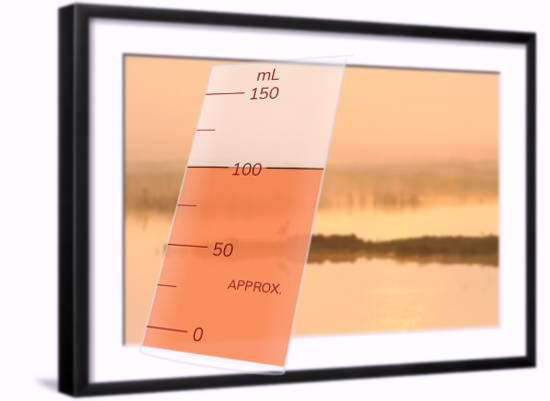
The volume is 100 mL
